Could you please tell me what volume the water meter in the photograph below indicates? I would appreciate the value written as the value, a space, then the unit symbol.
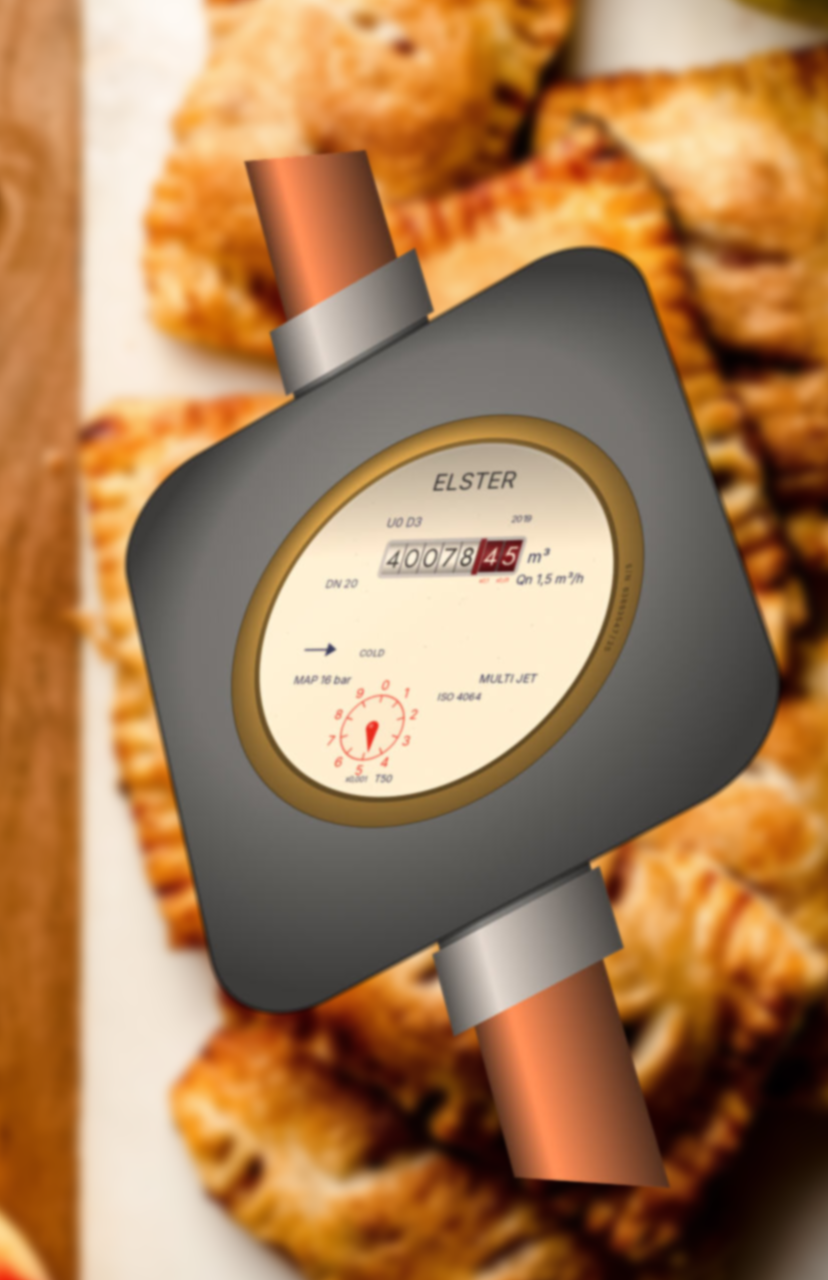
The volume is 40078.454 m³
